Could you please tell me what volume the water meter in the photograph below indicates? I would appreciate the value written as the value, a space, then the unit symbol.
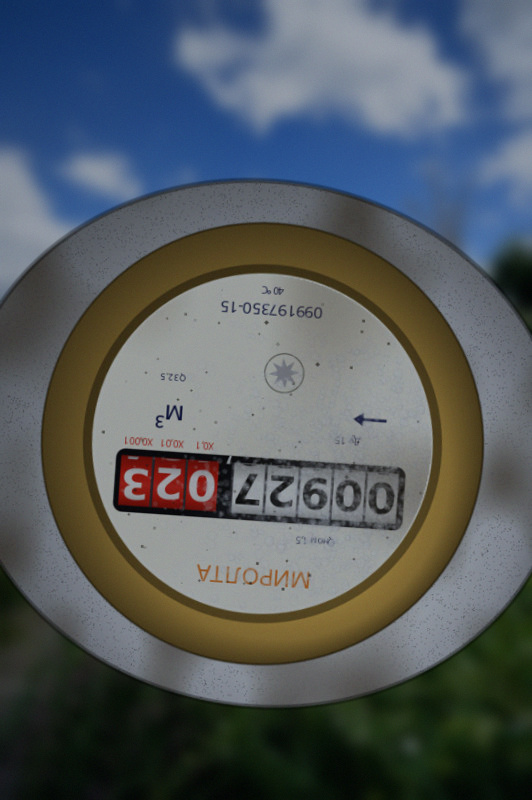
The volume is 927.023 m³
